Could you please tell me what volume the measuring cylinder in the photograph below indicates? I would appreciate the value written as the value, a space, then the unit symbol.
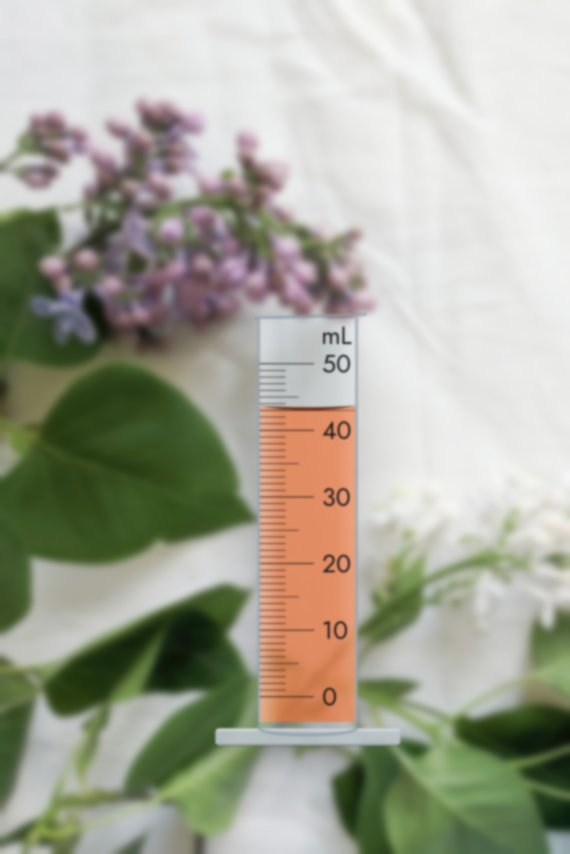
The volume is 43 mL
